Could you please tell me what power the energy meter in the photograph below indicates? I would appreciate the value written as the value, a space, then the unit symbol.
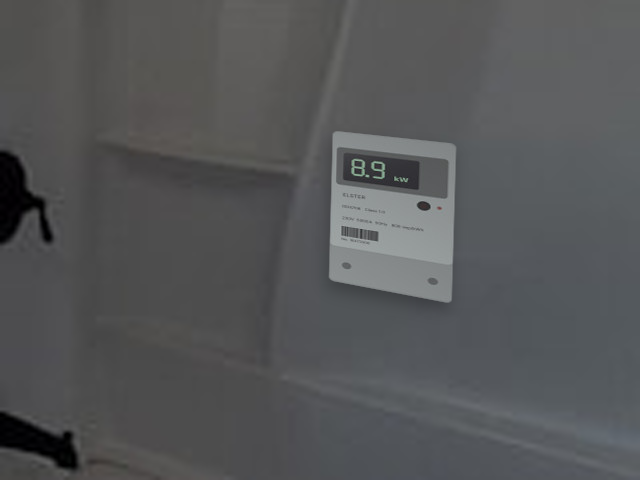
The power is 8.9 kW
